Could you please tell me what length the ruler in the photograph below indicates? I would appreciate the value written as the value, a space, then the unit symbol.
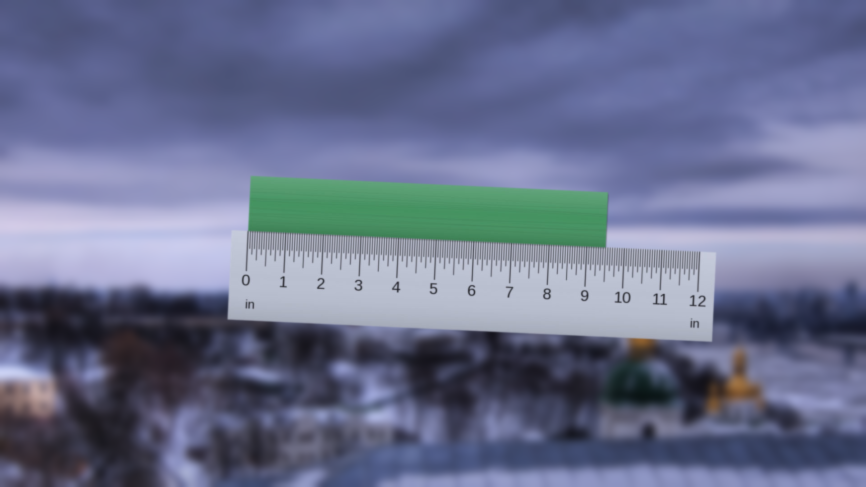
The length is 9.5 in
